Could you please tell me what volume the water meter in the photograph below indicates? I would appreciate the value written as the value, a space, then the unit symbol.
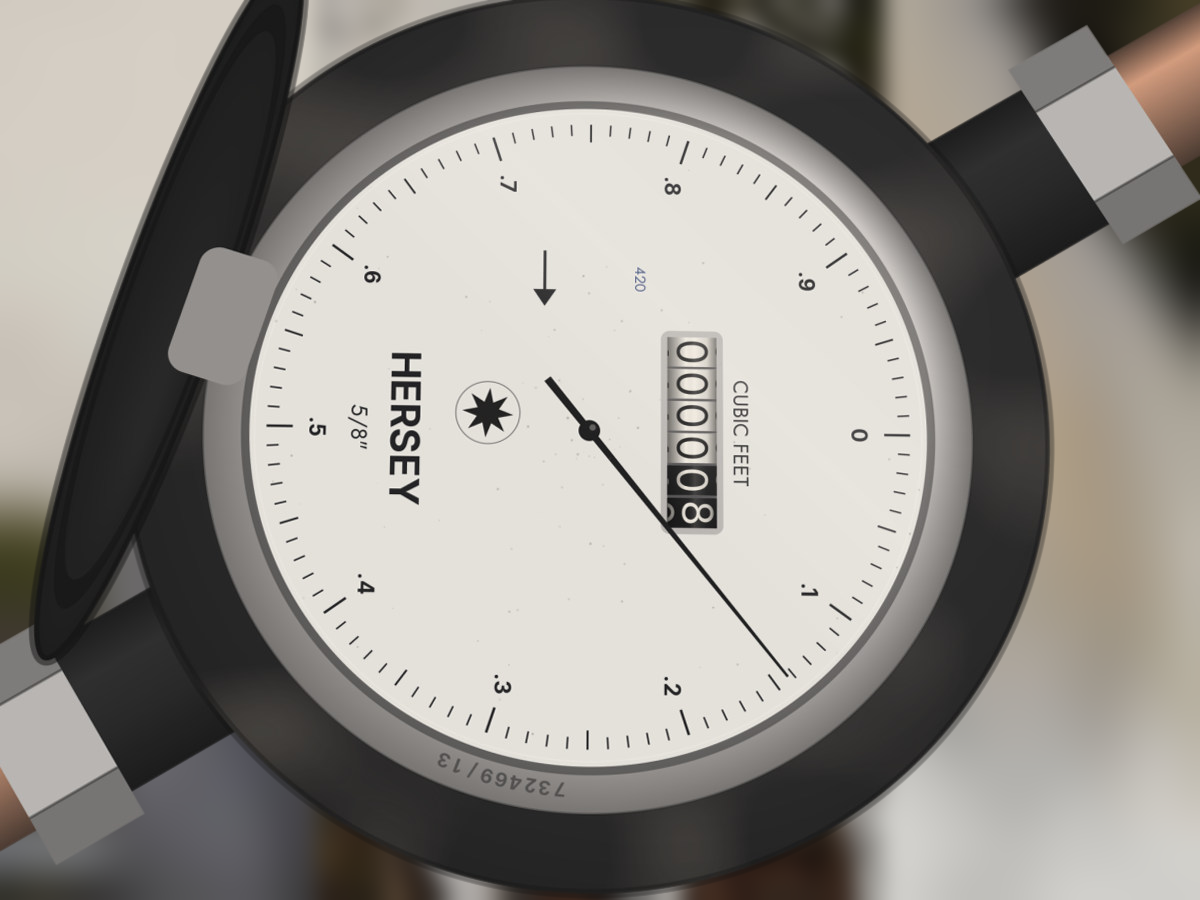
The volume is 8.14 ft³
